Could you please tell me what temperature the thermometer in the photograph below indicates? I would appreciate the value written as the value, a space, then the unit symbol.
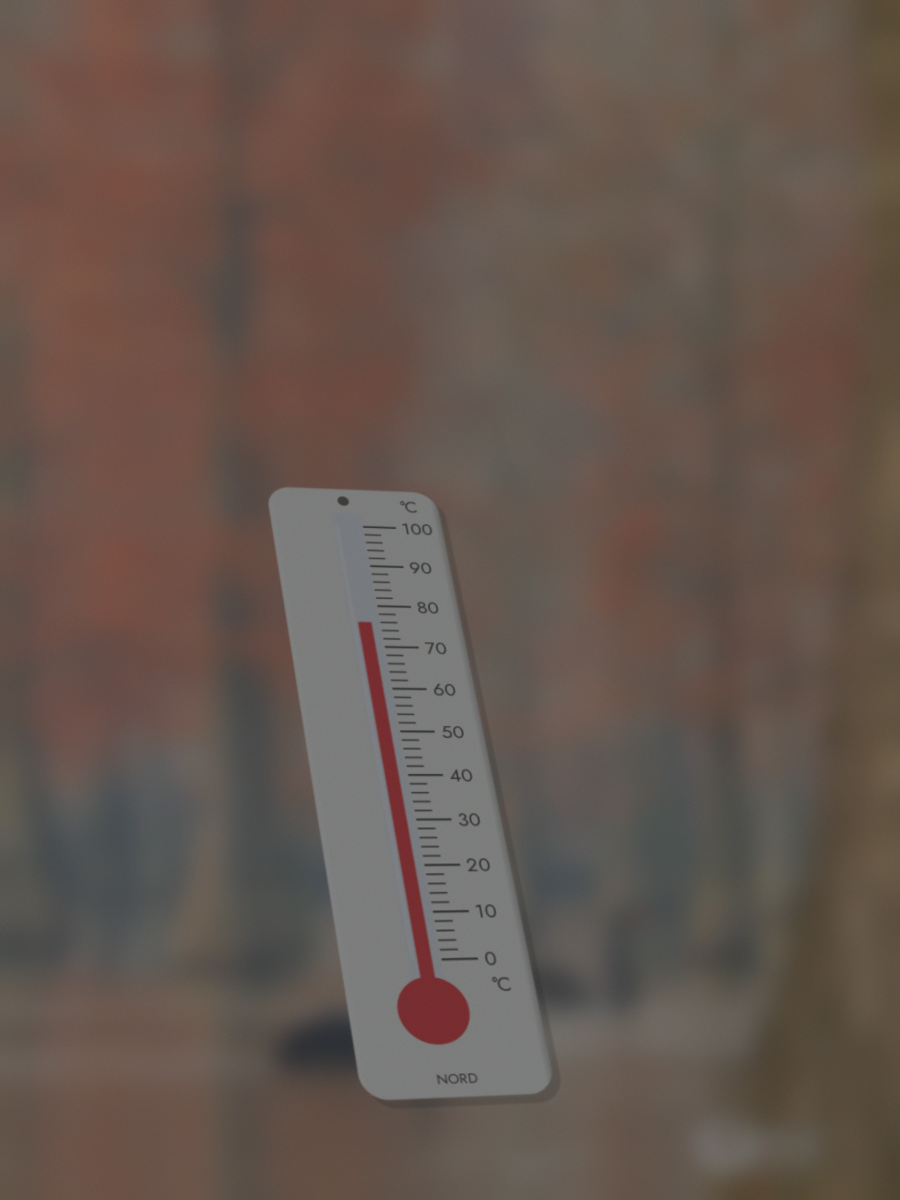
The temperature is 76 °C
